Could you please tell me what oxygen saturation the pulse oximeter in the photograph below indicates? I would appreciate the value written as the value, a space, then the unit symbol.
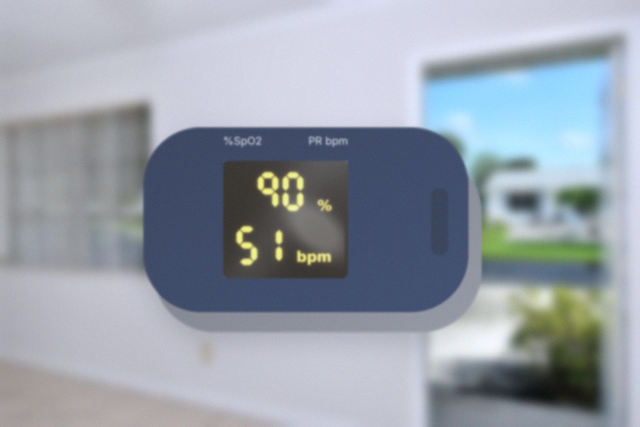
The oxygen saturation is 90 %
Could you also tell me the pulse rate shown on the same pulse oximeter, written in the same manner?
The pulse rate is 51 bpm
